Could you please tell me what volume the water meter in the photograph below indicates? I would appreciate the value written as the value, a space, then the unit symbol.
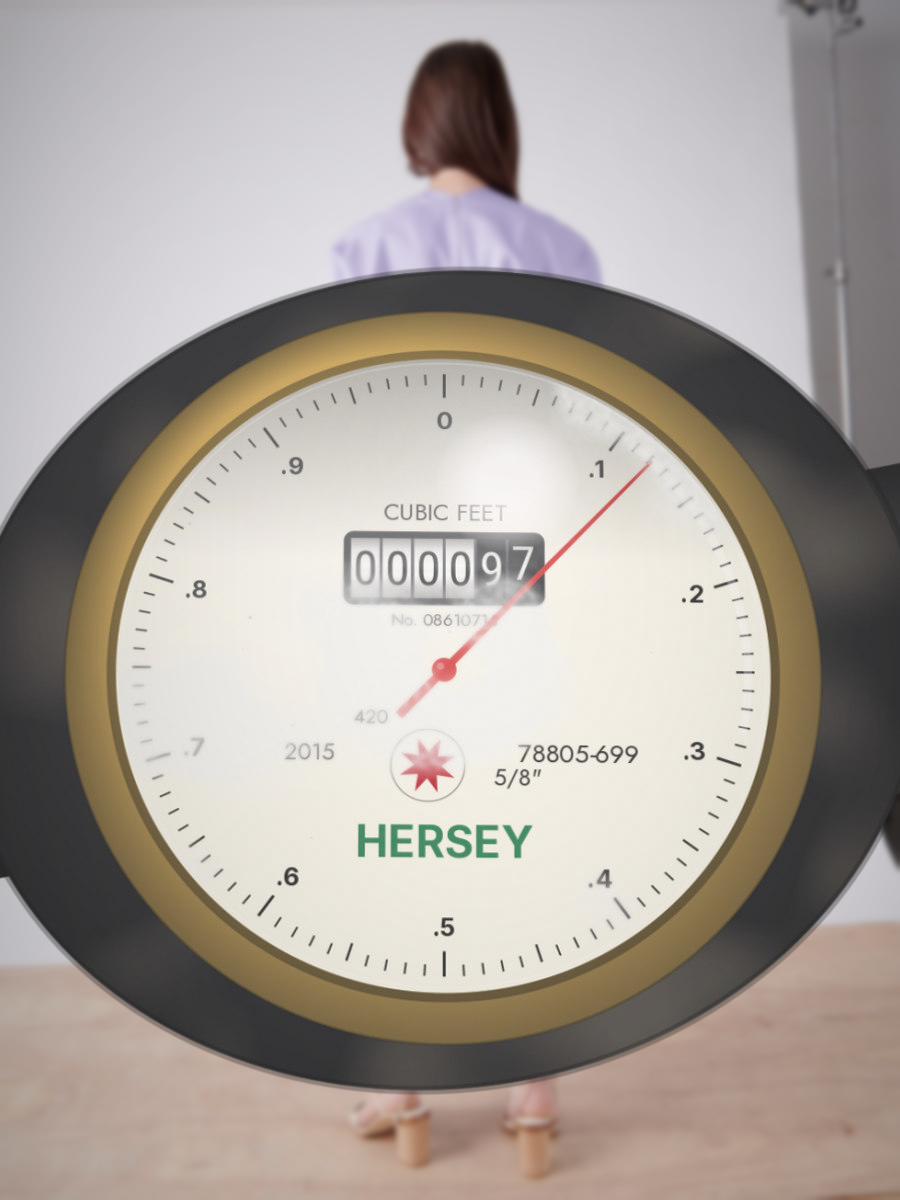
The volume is 97.12 ft³
